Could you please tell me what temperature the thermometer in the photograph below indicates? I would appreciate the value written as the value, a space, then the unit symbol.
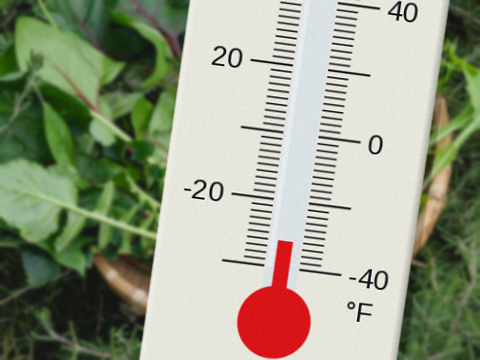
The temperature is -32 °F
